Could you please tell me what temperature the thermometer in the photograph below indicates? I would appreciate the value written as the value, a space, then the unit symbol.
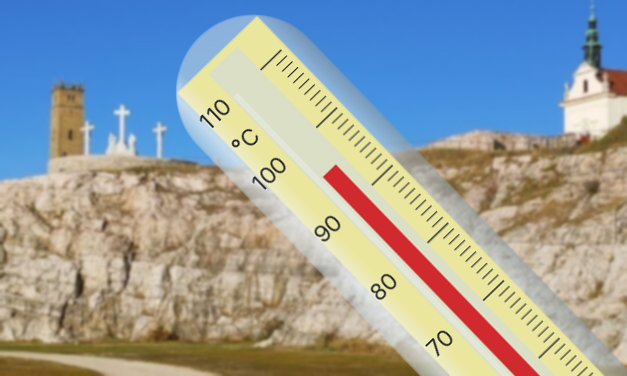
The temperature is 95 °C
